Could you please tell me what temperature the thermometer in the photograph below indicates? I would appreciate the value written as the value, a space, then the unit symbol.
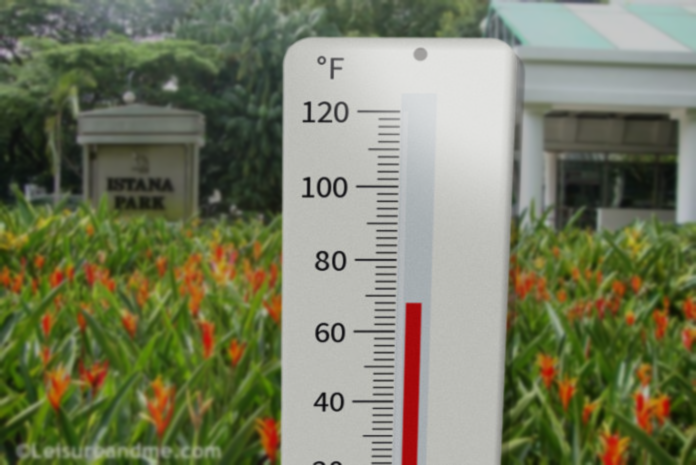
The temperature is 68 °F
